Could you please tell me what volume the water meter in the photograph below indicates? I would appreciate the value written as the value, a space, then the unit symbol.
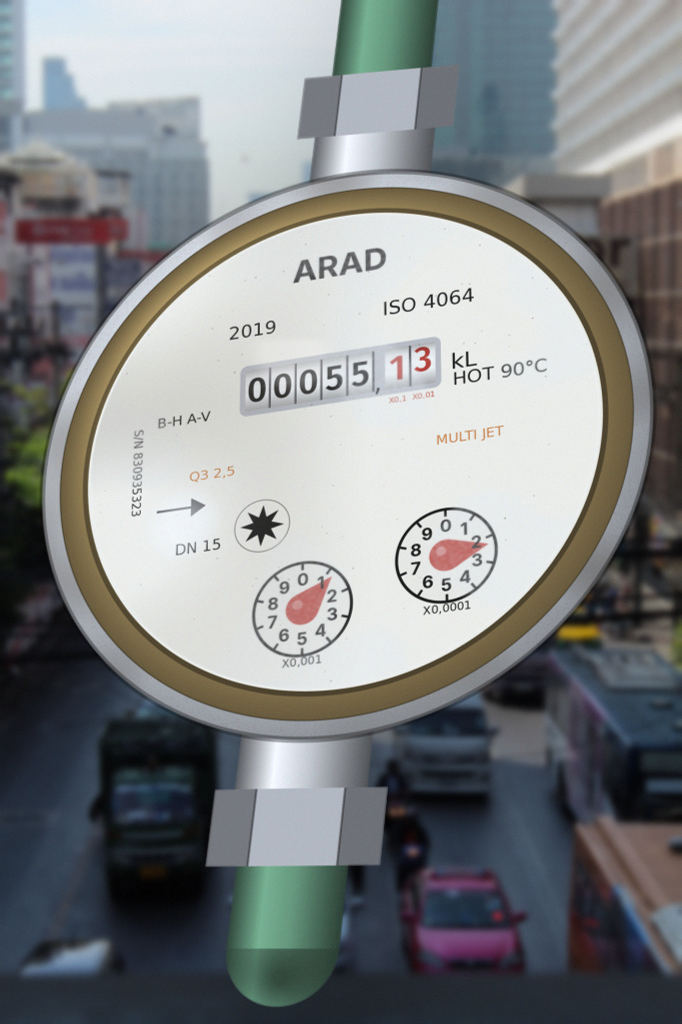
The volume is 55.1312 kL
